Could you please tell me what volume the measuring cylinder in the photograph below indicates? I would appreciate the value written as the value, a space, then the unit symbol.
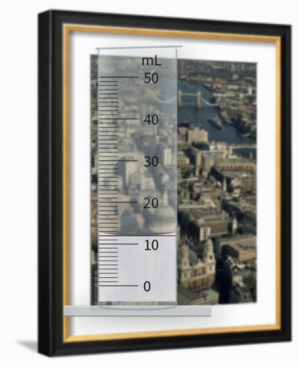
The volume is 12 mL
